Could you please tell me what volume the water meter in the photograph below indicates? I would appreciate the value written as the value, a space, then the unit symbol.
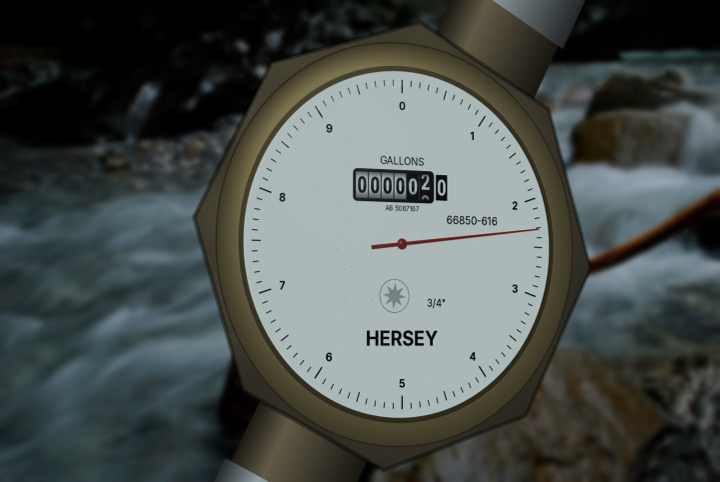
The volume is 22.3 gal
